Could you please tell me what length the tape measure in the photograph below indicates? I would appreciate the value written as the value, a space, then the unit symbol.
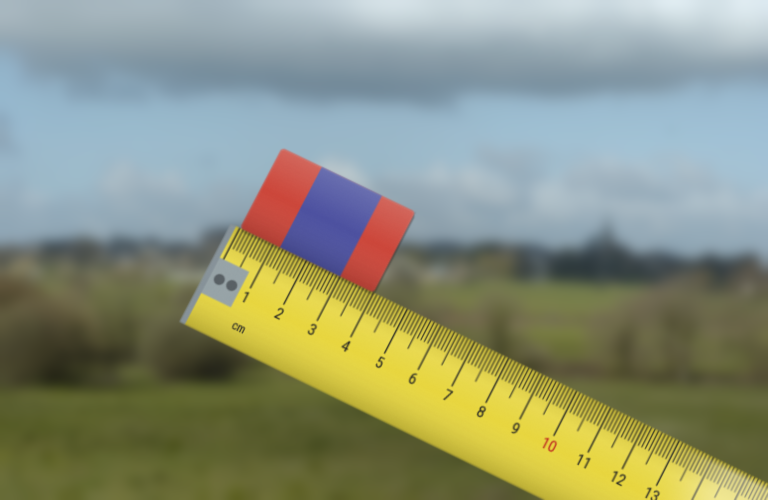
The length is 4 cm
